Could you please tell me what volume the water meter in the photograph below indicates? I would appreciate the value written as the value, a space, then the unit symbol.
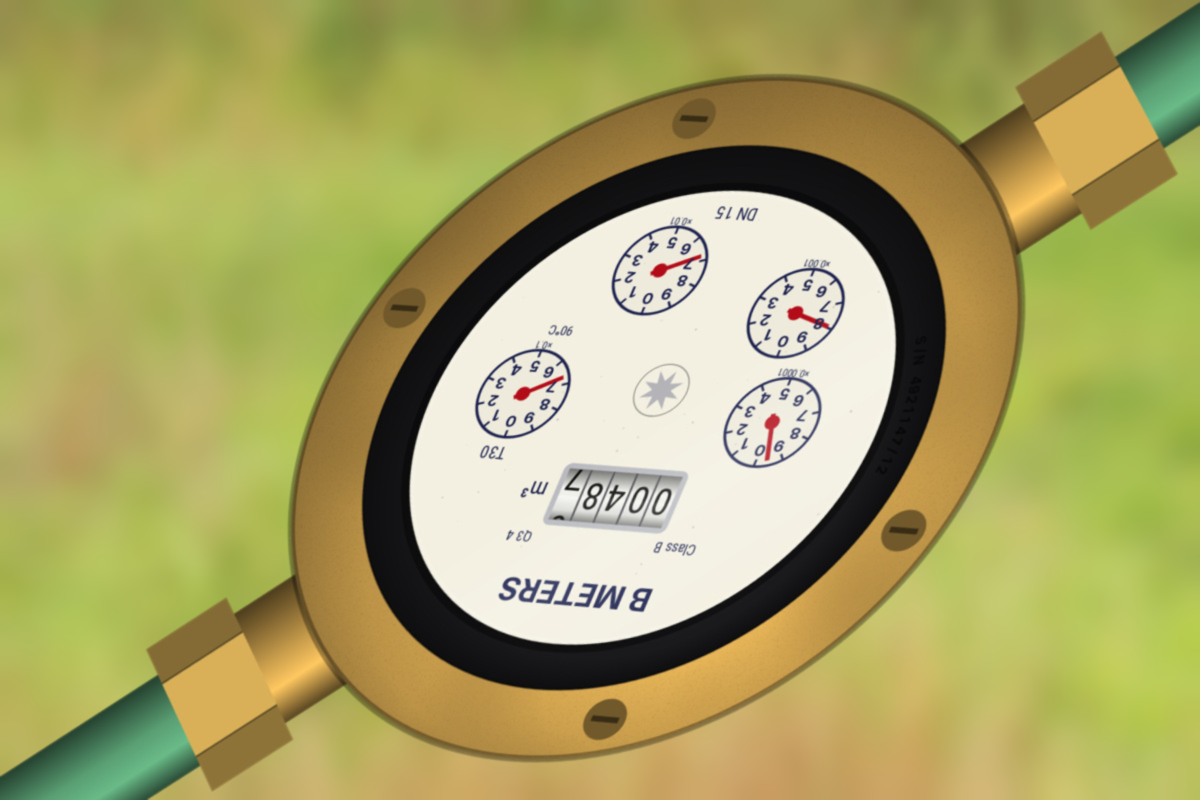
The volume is 486.6679 m³
